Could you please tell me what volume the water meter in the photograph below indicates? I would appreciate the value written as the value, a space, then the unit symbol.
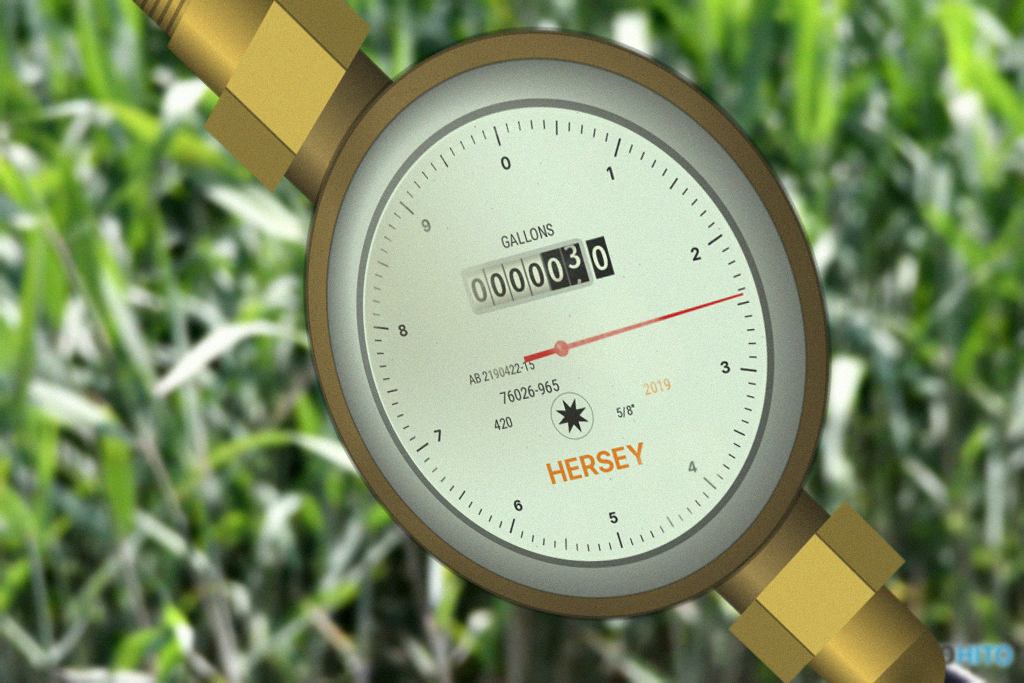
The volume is 32.4 gal
